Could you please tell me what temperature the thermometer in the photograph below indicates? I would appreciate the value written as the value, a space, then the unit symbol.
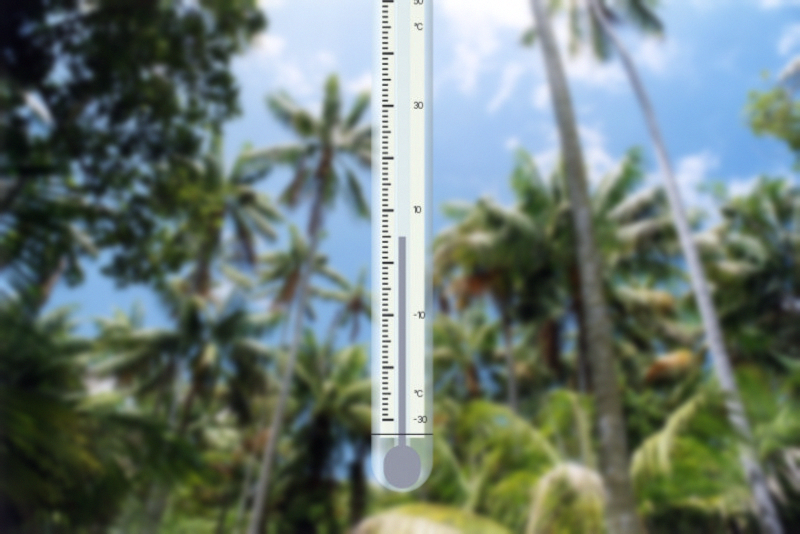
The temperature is 5 °C
